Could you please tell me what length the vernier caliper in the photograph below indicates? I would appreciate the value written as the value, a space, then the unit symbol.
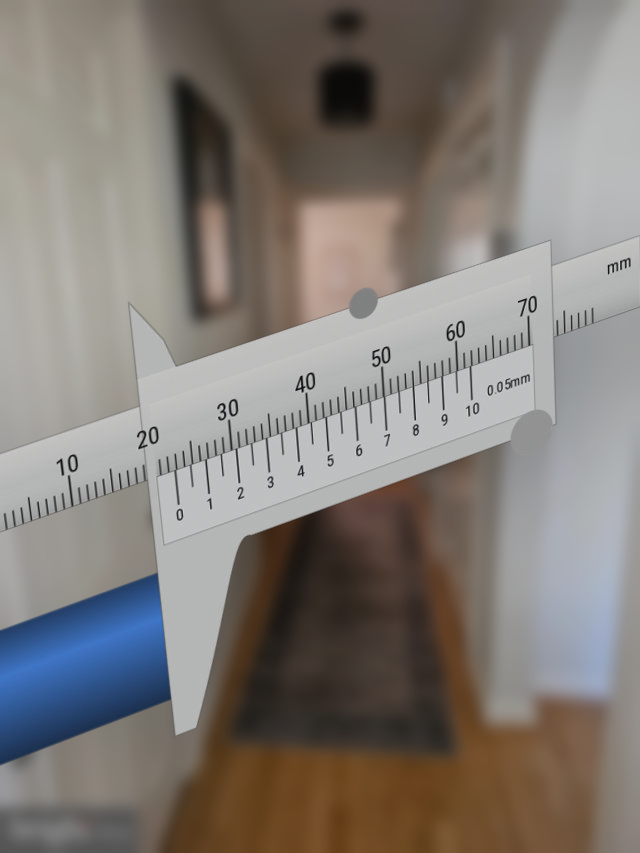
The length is 22.8 mm
